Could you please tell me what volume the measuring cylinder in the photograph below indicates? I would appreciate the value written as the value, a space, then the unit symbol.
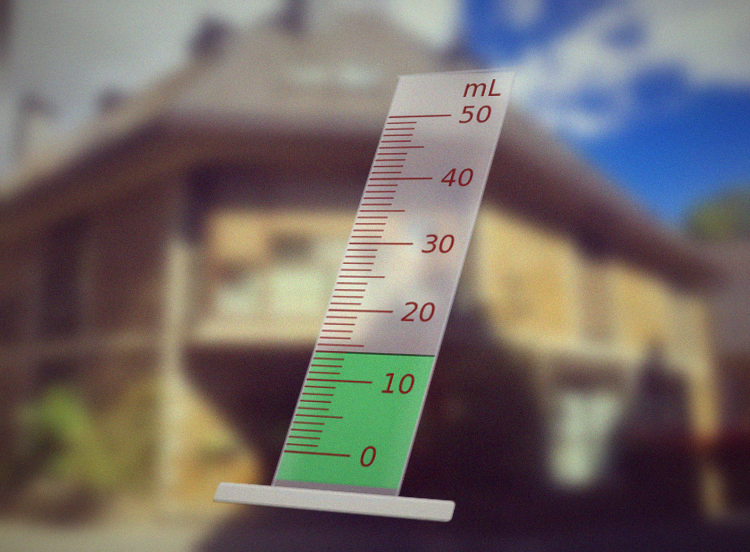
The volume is 14 mL
